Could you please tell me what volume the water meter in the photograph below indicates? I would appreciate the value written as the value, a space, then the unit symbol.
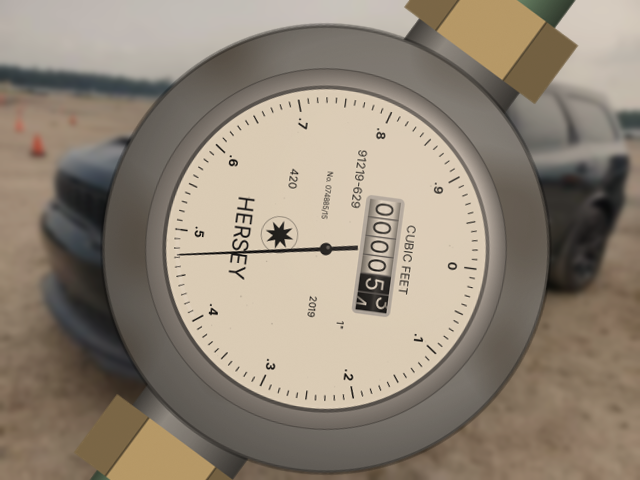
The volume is 53.47 ft³
